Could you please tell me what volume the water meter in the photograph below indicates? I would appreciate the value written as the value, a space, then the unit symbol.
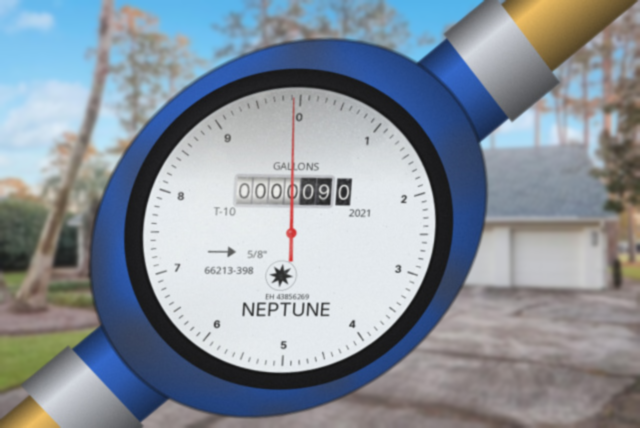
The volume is 89.9 gal
